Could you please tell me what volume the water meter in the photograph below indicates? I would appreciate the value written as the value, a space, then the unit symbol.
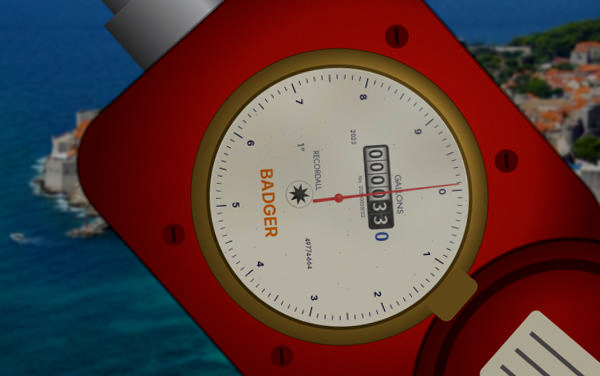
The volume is 329.9 gal
